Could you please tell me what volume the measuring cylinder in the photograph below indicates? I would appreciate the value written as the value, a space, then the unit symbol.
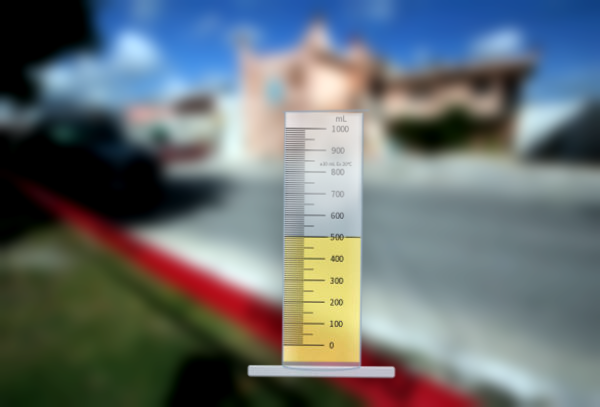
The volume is 500 mL
